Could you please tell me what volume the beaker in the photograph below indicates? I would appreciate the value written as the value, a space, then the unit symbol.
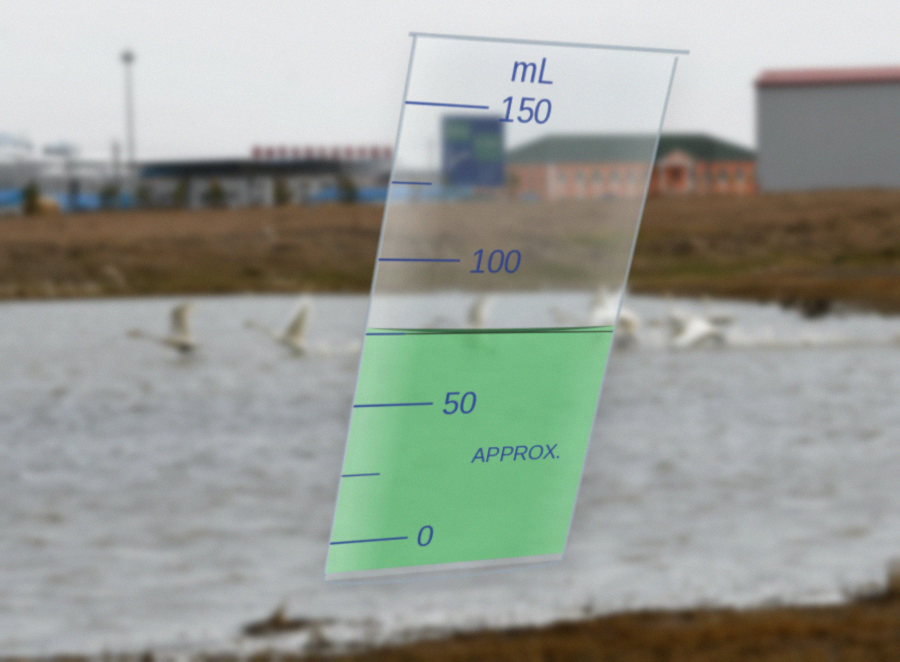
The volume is 75 mL
